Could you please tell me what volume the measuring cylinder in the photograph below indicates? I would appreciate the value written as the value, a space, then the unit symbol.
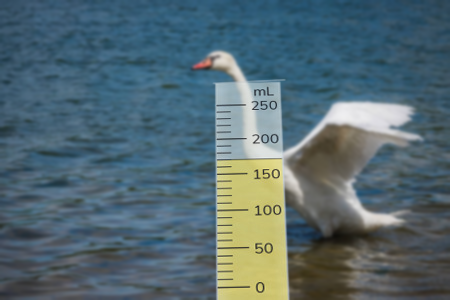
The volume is 170 mL
